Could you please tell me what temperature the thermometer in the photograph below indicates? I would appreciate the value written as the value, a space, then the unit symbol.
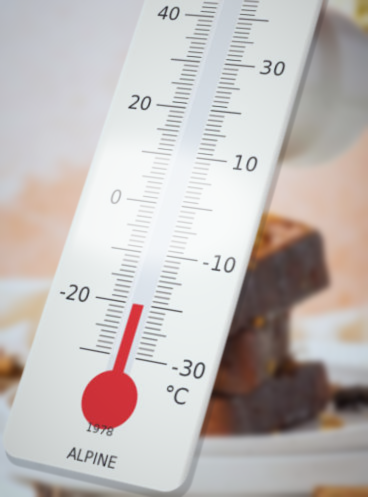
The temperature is -20 °C
